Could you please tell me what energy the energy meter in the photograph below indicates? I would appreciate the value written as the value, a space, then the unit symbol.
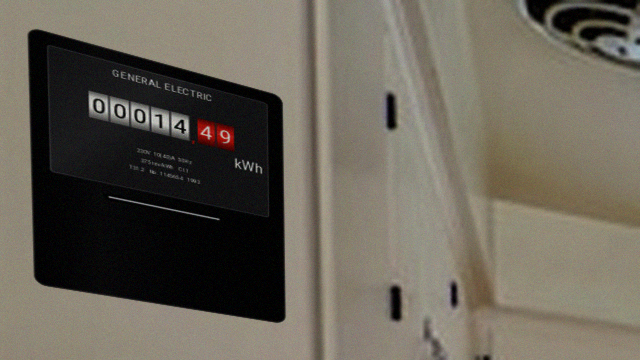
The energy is 14.49 kWh
